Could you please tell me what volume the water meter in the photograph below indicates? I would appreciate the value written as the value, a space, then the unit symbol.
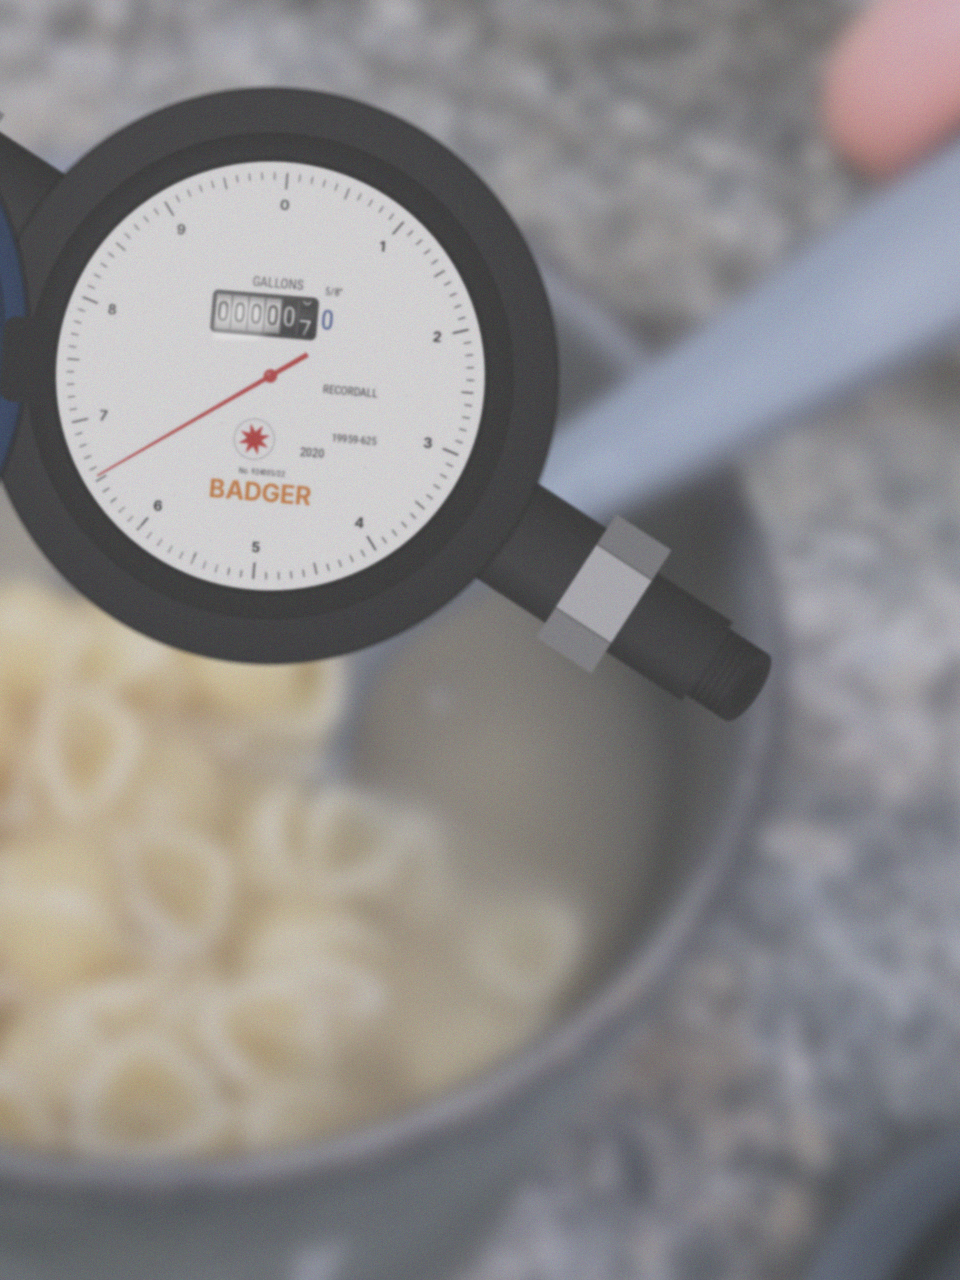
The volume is 66.5 gal
